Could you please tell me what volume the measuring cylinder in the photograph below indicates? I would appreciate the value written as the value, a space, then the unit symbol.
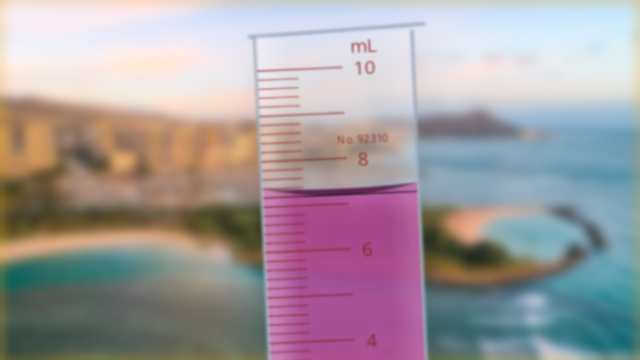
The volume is 7.2 mL
